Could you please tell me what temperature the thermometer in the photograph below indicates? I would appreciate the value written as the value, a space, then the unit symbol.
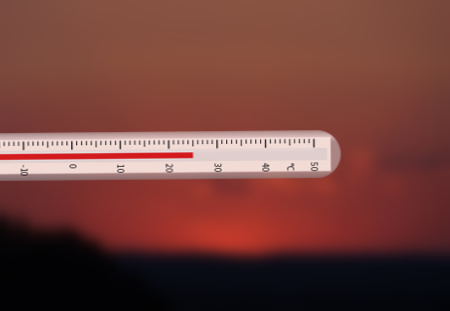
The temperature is 25 °C
